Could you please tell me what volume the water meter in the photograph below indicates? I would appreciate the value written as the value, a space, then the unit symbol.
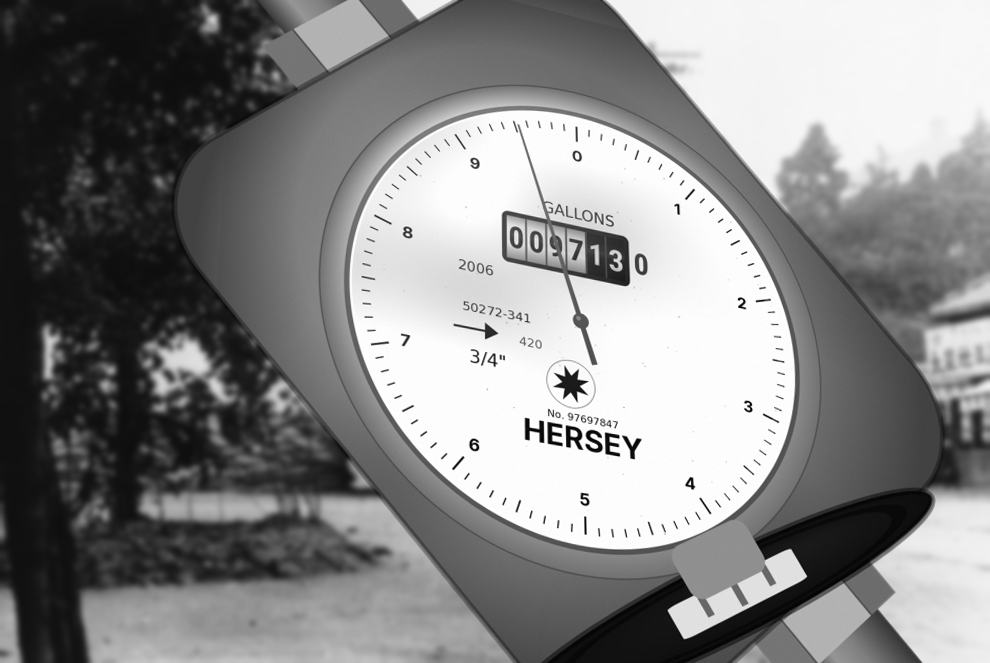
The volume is 97129.5 gal
